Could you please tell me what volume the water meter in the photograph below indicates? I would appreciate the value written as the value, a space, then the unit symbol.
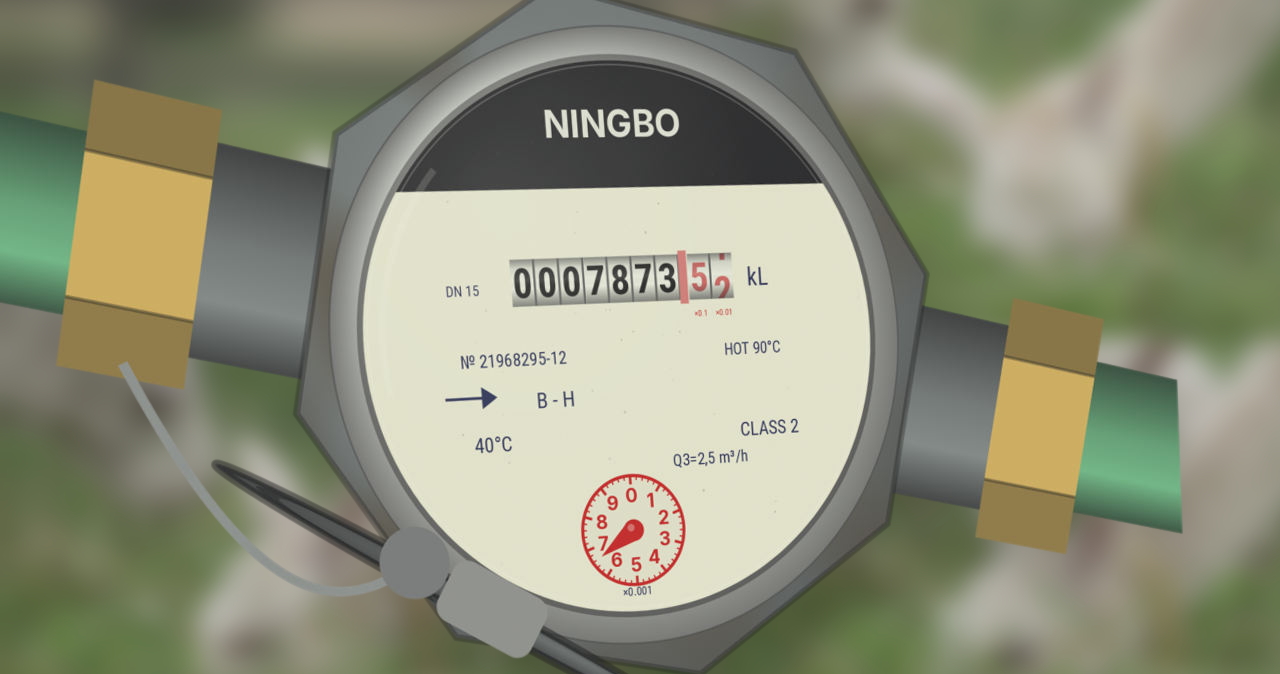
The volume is 7873.516 kL
